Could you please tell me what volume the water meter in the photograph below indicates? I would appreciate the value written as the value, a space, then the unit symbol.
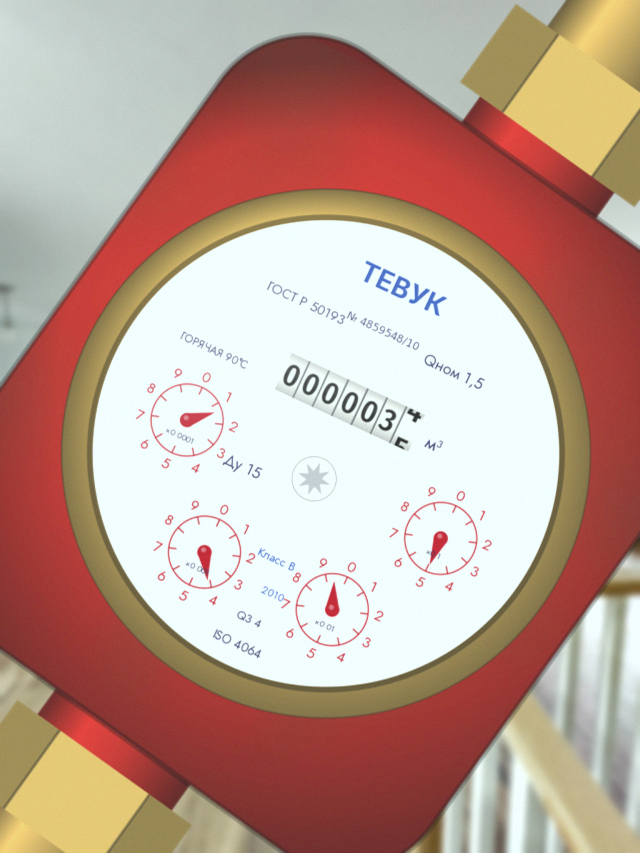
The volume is 34.4941 m³
